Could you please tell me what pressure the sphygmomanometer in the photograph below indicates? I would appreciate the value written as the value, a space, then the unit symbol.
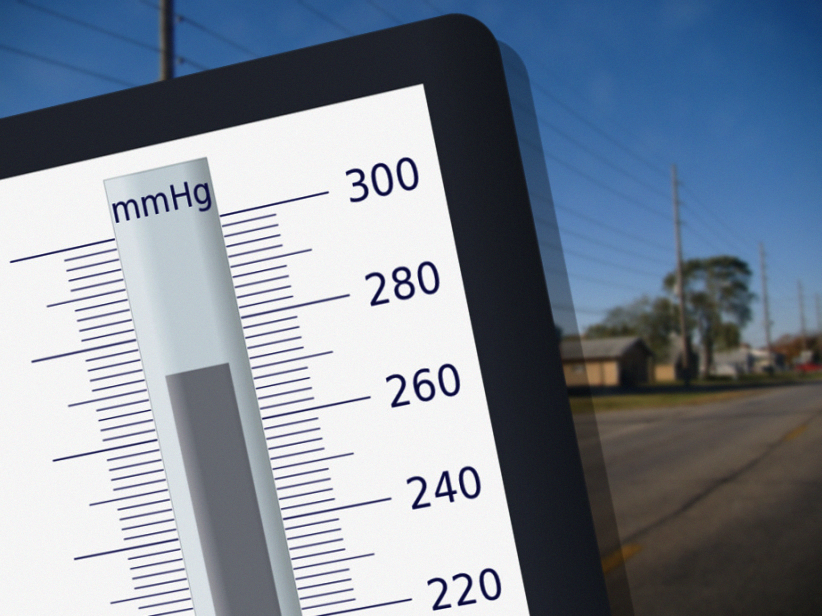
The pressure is 272 mmHg
